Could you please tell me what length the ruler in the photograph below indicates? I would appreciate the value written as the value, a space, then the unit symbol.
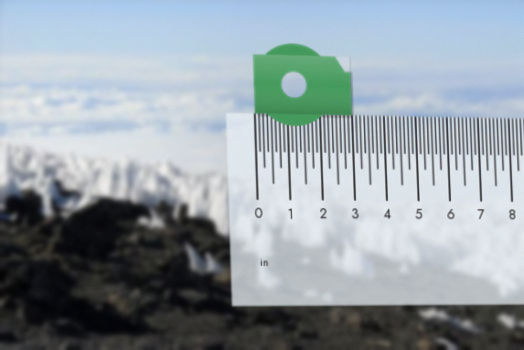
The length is 3 in
